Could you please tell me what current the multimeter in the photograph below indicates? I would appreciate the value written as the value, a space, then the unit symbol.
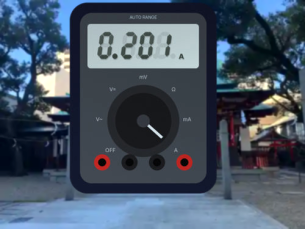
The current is 0.201 A
